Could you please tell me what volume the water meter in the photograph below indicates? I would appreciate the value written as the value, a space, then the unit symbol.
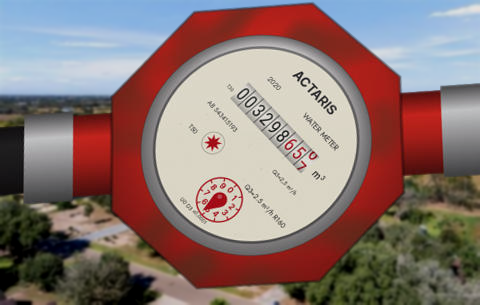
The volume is 3298.6565 m³
